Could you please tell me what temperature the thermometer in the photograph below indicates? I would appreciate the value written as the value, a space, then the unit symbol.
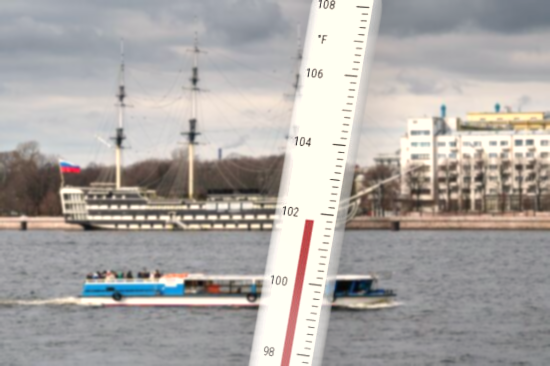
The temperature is 101.8 °F
